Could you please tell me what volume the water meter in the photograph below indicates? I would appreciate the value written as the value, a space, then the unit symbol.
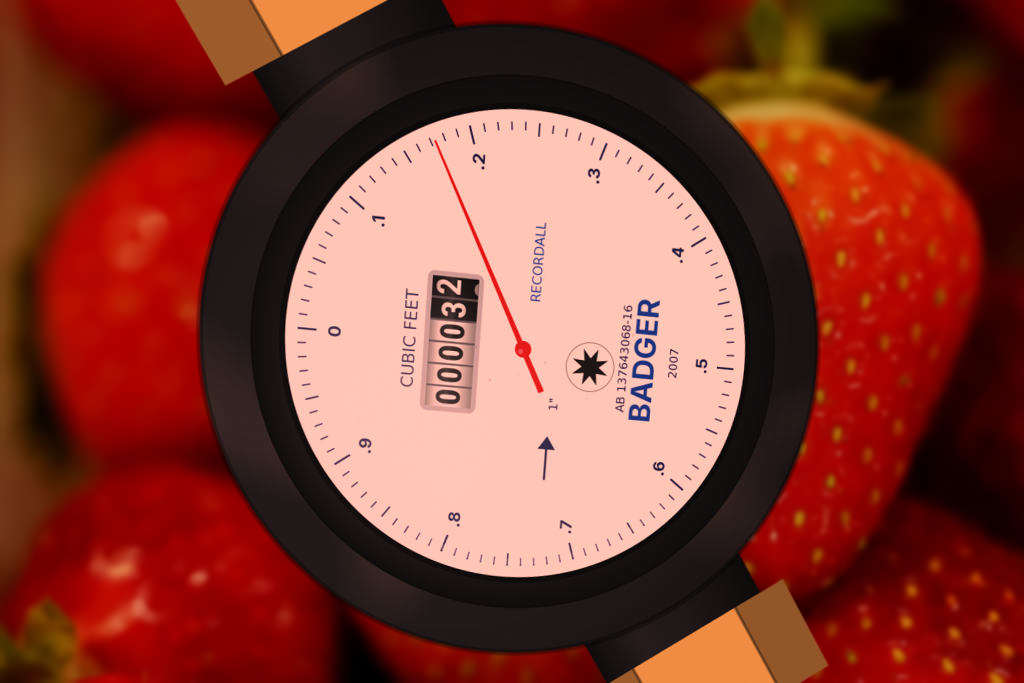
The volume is 32.17 ft³
